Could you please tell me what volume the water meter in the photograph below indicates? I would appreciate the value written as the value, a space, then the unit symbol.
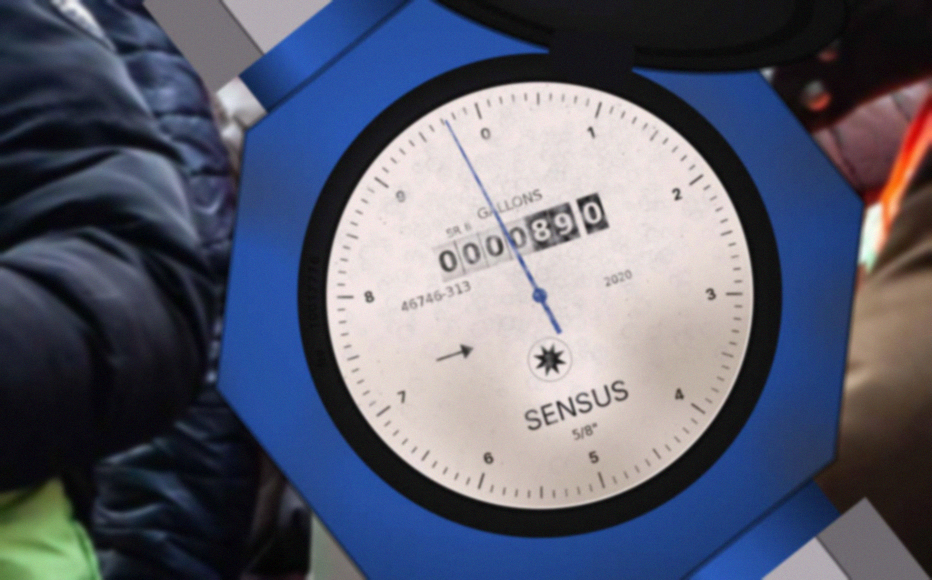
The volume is 889.7 gal
